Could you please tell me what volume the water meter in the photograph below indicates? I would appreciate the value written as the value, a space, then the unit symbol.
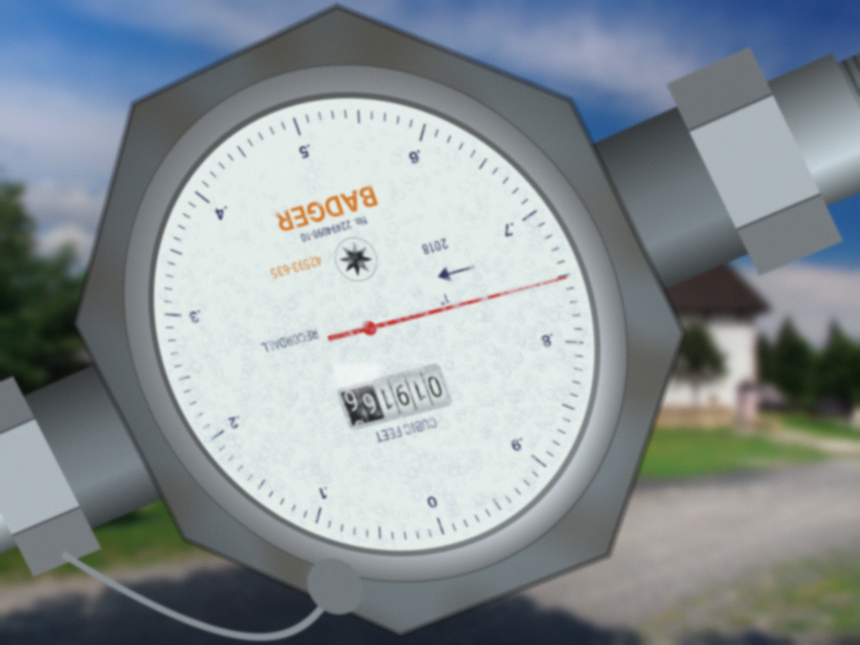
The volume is 19165.75 ft³
